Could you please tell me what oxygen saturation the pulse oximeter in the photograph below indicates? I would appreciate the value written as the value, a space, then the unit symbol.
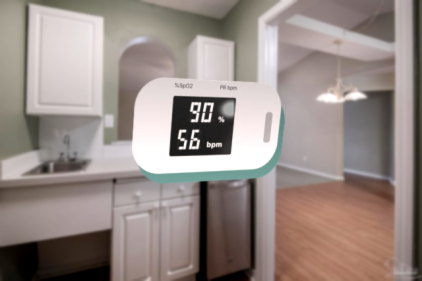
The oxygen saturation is 90 %
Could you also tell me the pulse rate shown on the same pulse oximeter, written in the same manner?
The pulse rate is 56 bpm
